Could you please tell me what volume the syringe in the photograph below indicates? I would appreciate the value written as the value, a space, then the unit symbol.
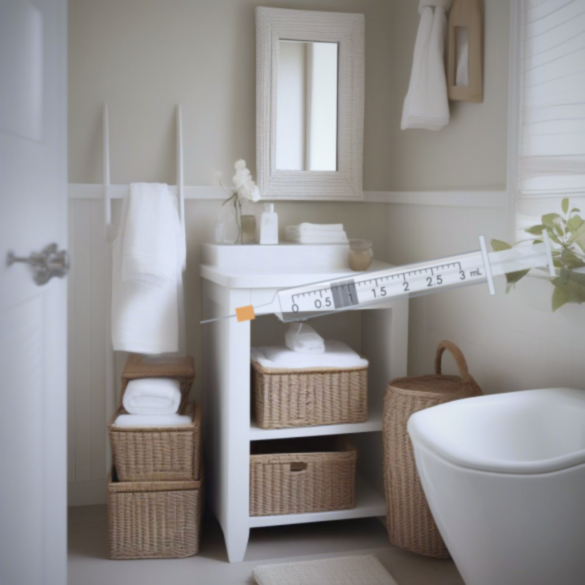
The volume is 0.7 mL
